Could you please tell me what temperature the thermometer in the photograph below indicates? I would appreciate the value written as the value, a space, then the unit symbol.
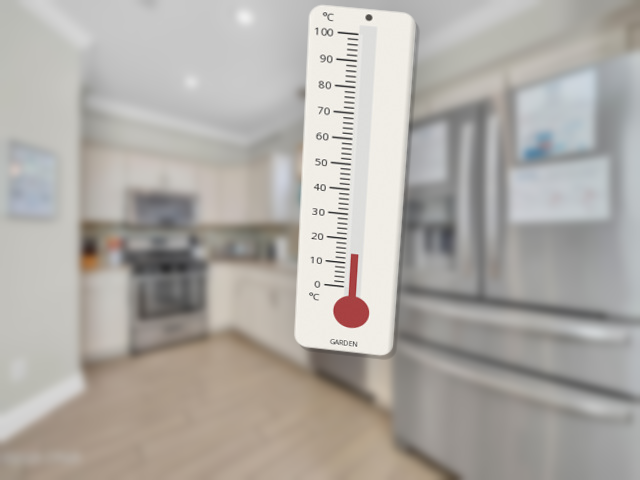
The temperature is 14 °C
